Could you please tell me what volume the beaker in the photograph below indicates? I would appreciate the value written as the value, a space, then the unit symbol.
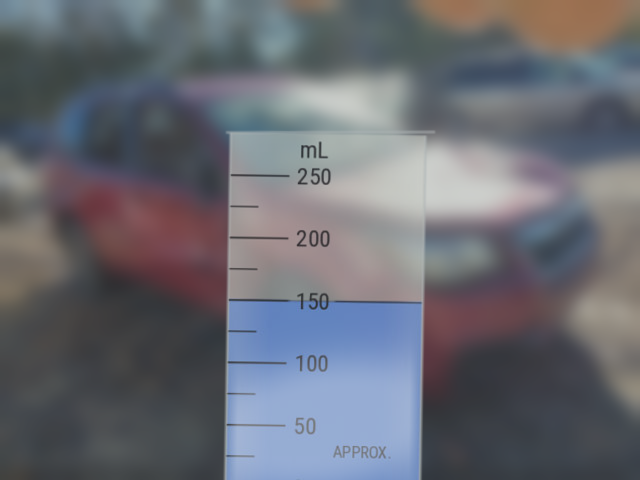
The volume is 150 mL
